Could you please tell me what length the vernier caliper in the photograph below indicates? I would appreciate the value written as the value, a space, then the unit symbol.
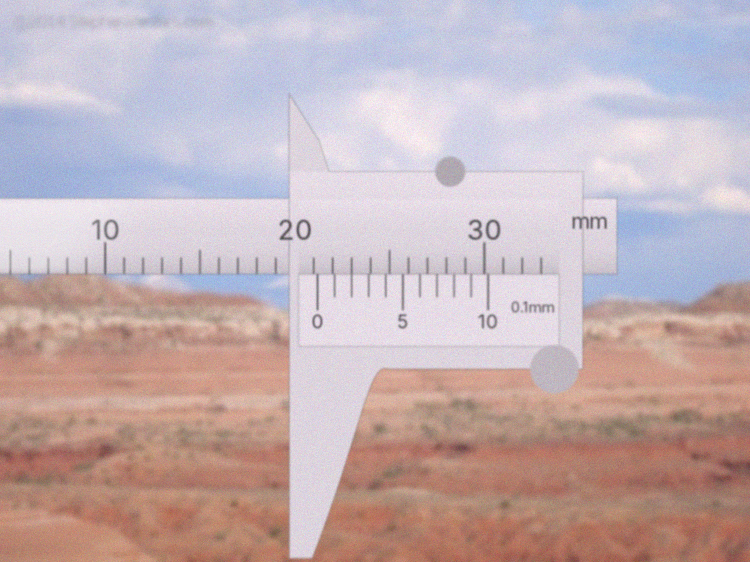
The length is 21.2 mm
